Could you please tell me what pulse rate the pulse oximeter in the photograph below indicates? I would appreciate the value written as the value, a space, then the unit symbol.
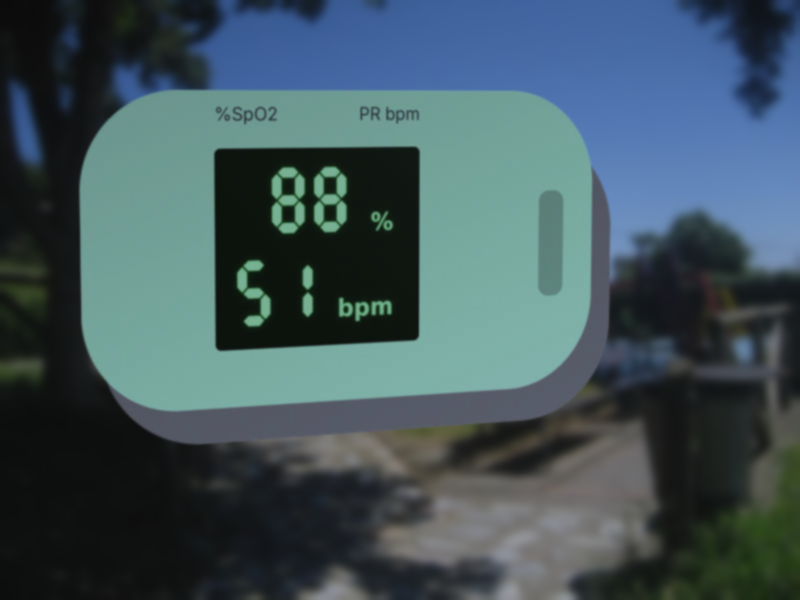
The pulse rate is 51 bpm
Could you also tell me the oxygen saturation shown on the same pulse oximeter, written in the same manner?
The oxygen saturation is 88 %
